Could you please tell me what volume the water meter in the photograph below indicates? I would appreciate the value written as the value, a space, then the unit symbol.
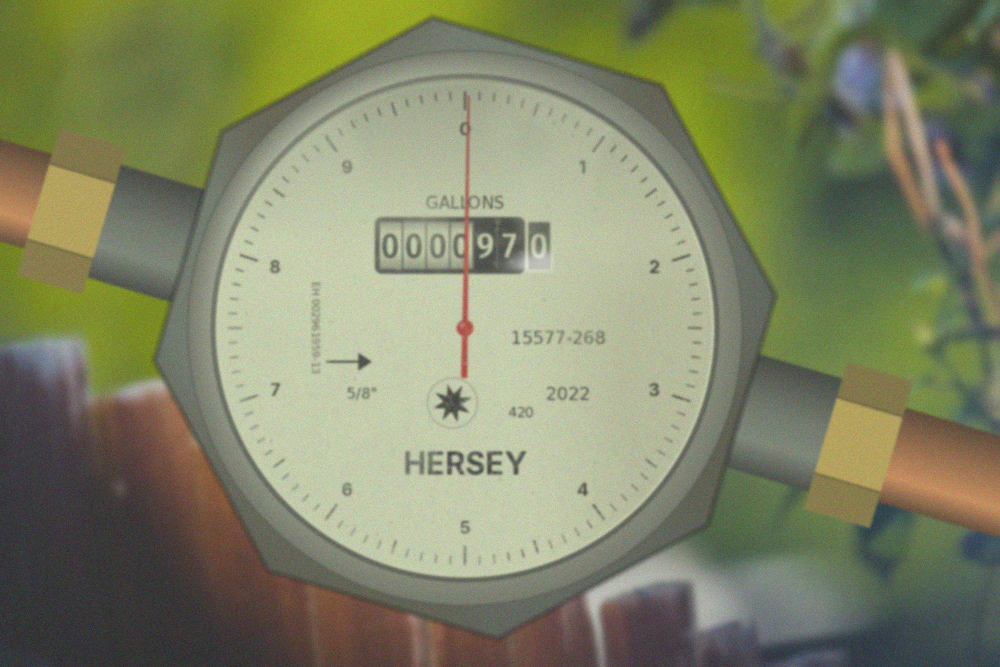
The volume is 970.0 gal
